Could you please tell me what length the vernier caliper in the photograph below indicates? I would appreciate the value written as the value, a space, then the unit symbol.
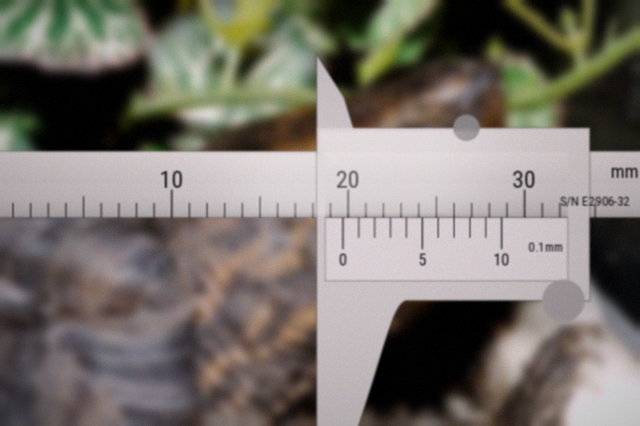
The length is 19.7 mm
